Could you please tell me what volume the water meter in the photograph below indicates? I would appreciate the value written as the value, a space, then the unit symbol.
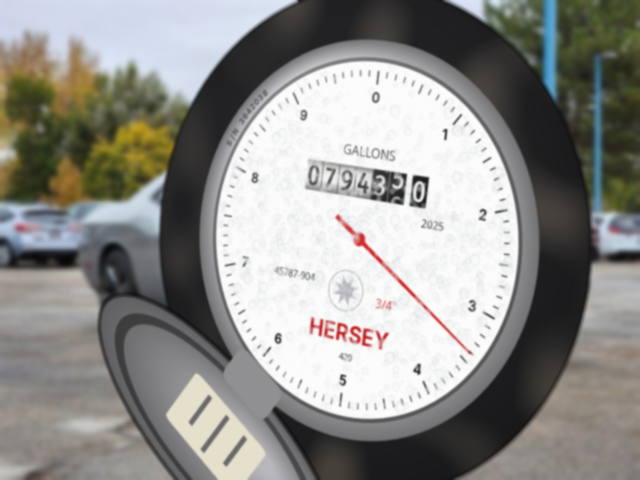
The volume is 794353.4 gal
